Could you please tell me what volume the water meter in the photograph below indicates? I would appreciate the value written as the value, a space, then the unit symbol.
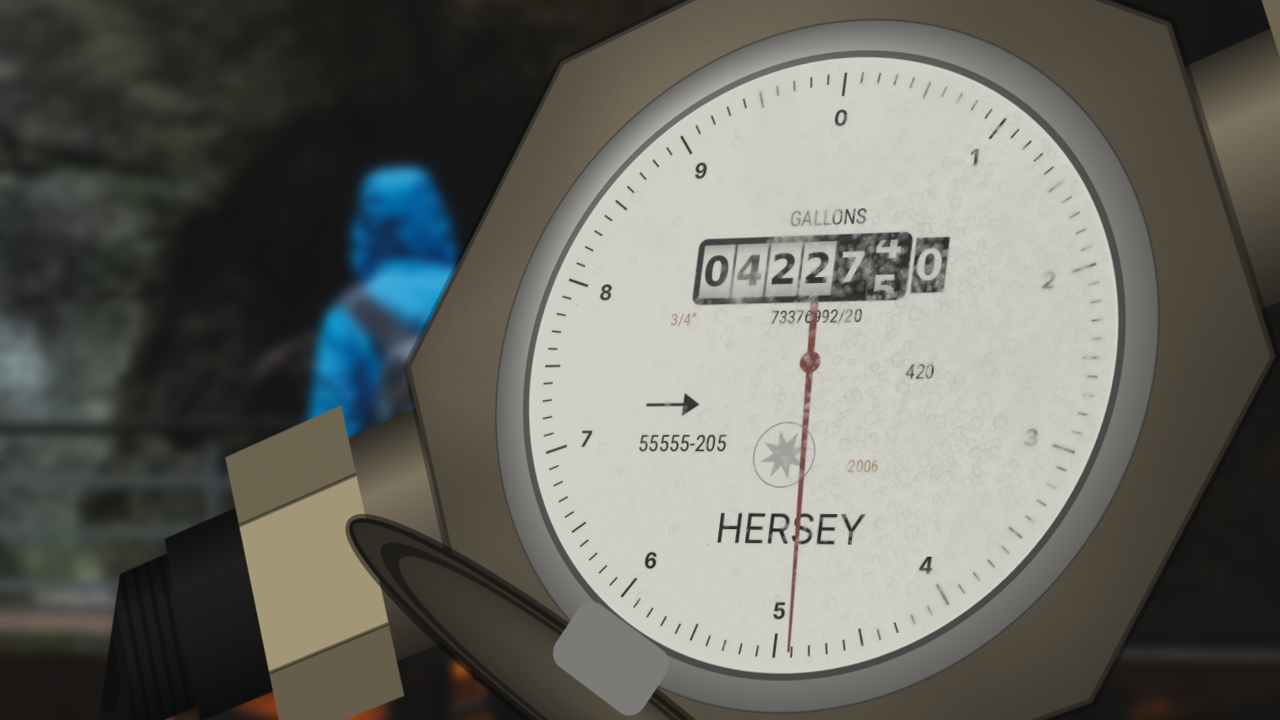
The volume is 422744.9 gal
